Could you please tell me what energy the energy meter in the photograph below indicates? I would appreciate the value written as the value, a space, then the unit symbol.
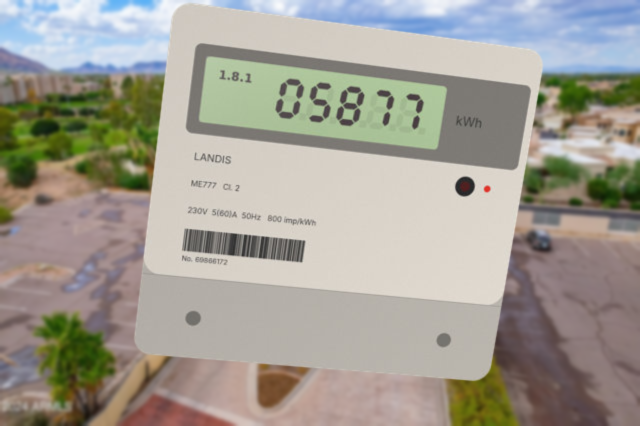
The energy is 5877 kWh
